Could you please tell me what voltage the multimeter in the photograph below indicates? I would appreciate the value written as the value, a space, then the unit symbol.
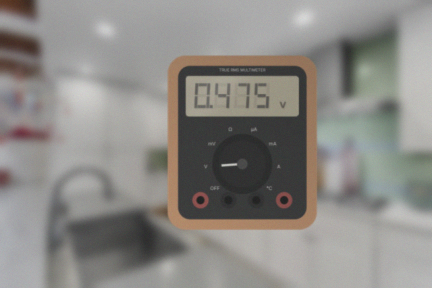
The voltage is 0.475 V
